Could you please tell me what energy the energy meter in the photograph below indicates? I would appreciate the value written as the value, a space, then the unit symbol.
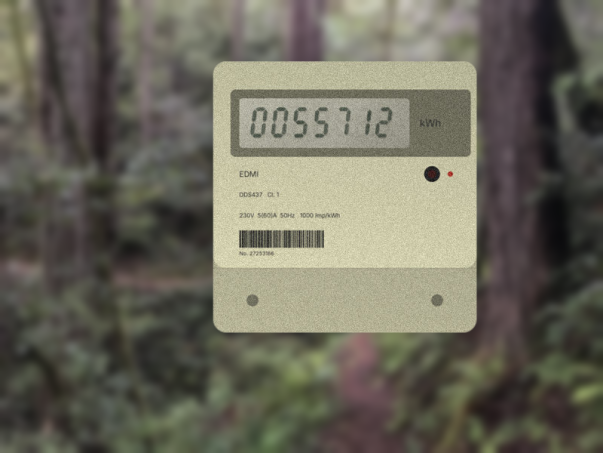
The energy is 55712 kWh
